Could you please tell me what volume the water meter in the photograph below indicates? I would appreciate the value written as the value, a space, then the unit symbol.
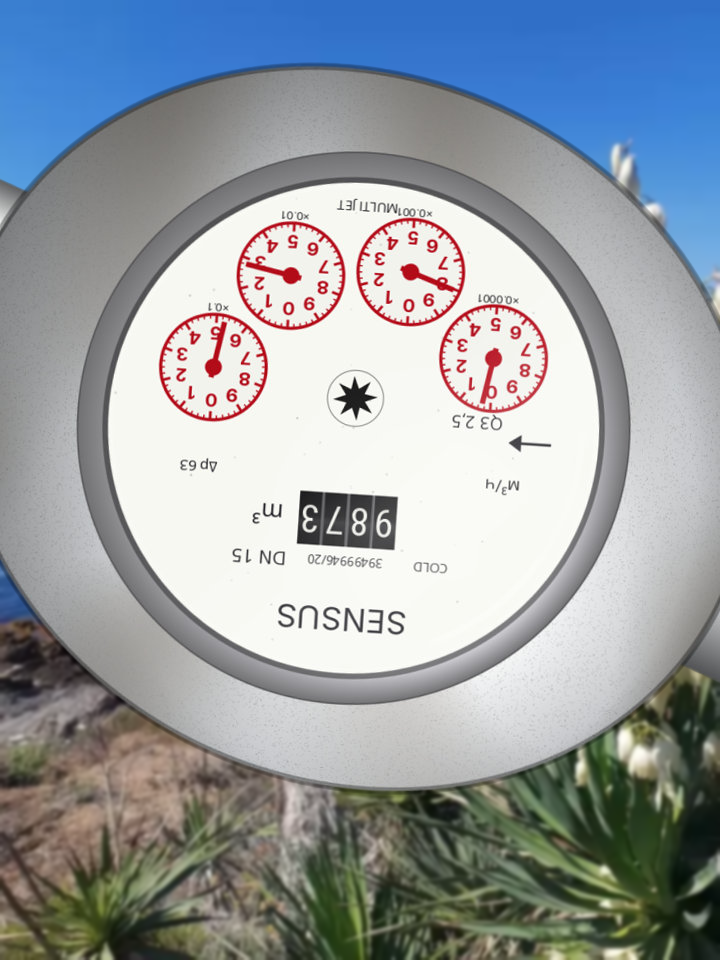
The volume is 9873.5280 m³
